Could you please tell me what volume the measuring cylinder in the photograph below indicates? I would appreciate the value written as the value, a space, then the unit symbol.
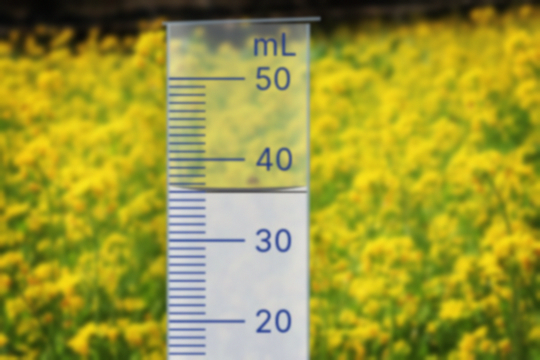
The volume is 36 mL
